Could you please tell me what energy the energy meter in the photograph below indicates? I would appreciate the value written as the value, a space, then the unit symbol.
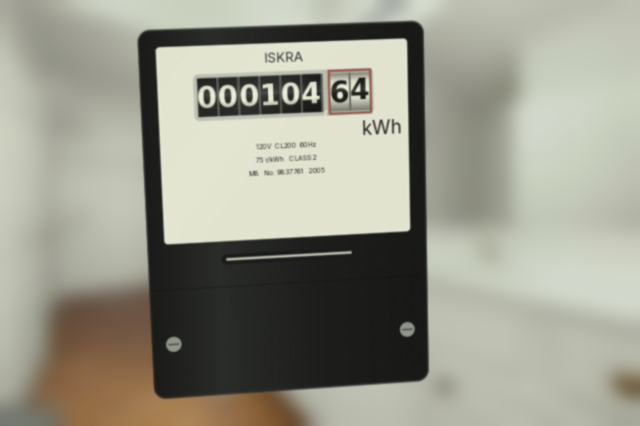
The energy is 104.64 kWh
